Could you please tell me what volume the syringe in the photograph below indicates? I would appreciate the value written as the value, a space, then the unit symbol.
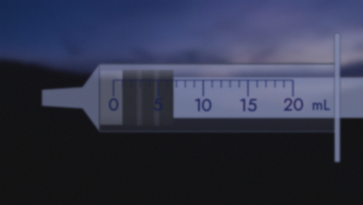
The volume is 1 mL
